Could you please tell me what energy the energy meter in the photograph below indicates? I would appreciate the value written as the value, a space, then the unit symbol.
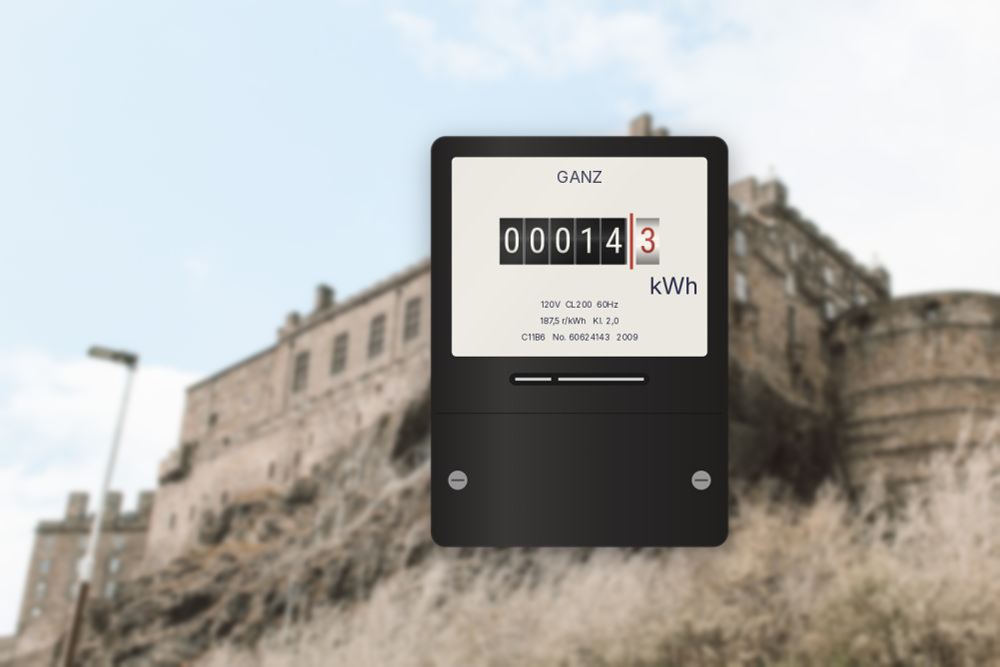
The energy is 14.3 kWh
